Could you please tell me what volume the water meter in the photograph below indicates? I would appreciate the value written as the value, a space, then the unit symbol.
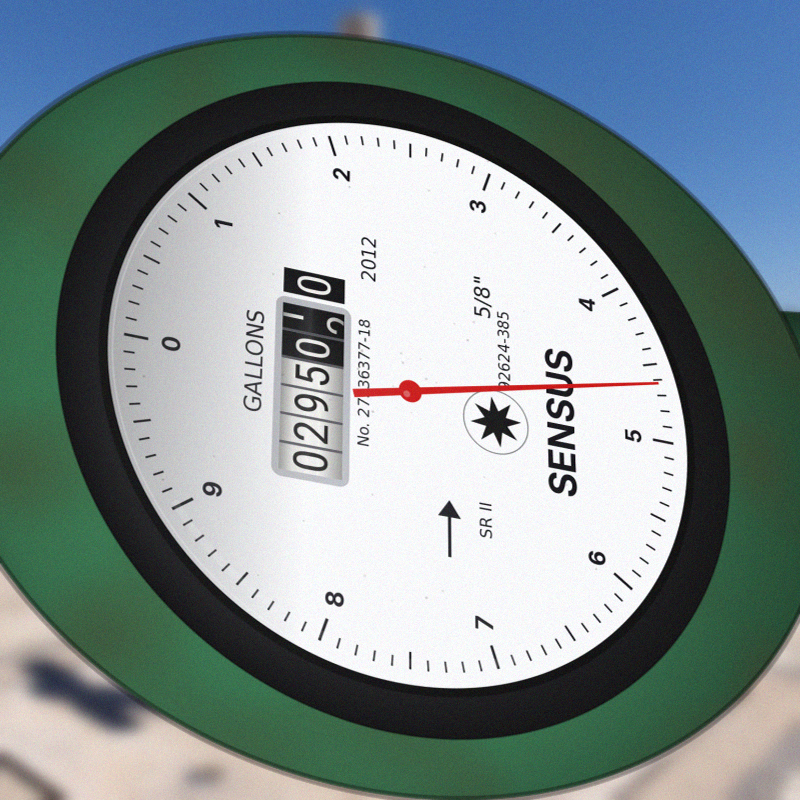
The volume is 295014.6 gal
